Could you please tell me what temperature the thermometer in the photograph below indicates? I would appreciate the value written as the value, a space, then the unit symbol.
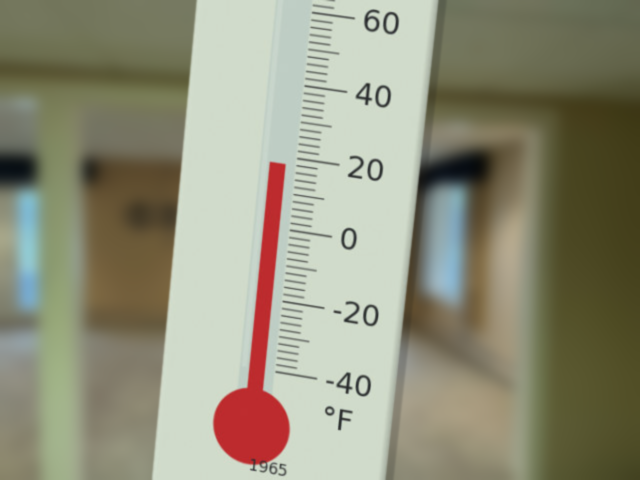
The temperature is 18 °F
